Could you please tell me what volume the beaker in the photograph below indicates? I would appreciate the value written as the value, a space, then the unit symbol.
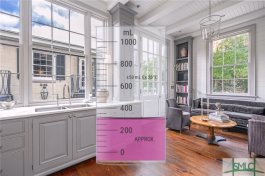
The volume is 300 mL
